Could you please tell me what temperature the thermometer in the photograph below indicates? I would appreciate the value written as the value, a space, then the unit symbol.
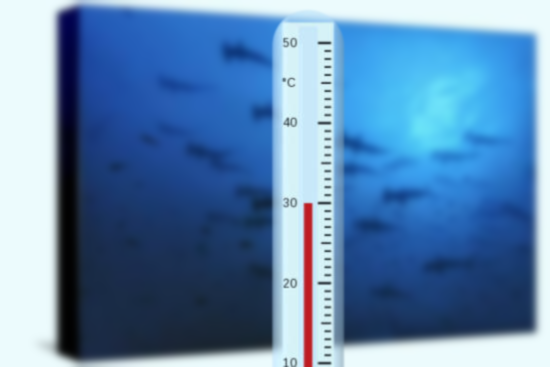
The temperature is 30 °C
